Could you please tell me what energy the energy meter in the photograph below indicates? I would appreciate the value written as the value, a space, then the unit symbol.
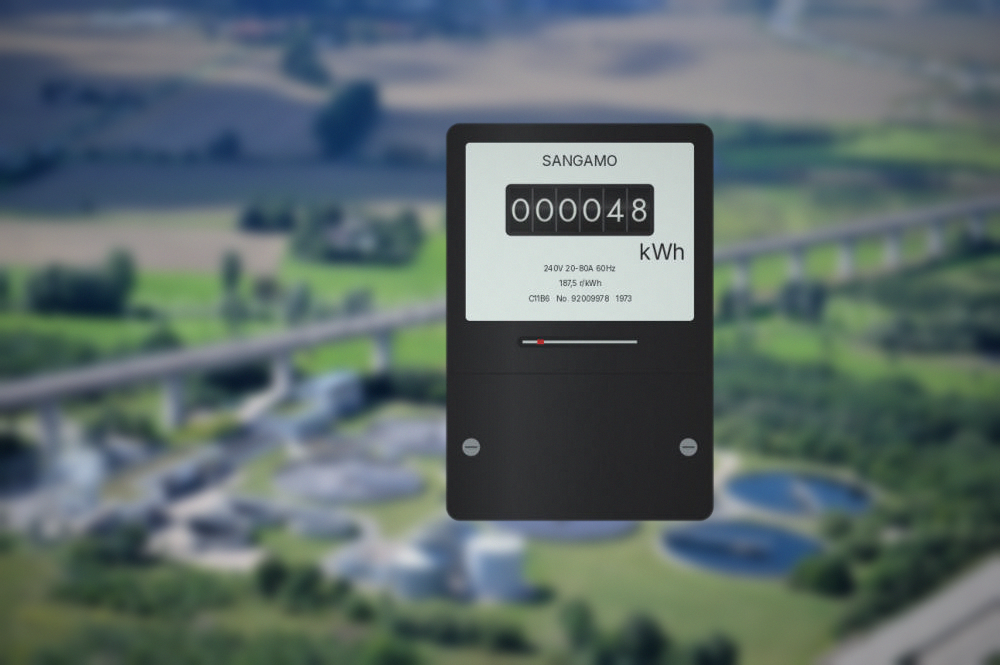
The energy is 48 kWh
